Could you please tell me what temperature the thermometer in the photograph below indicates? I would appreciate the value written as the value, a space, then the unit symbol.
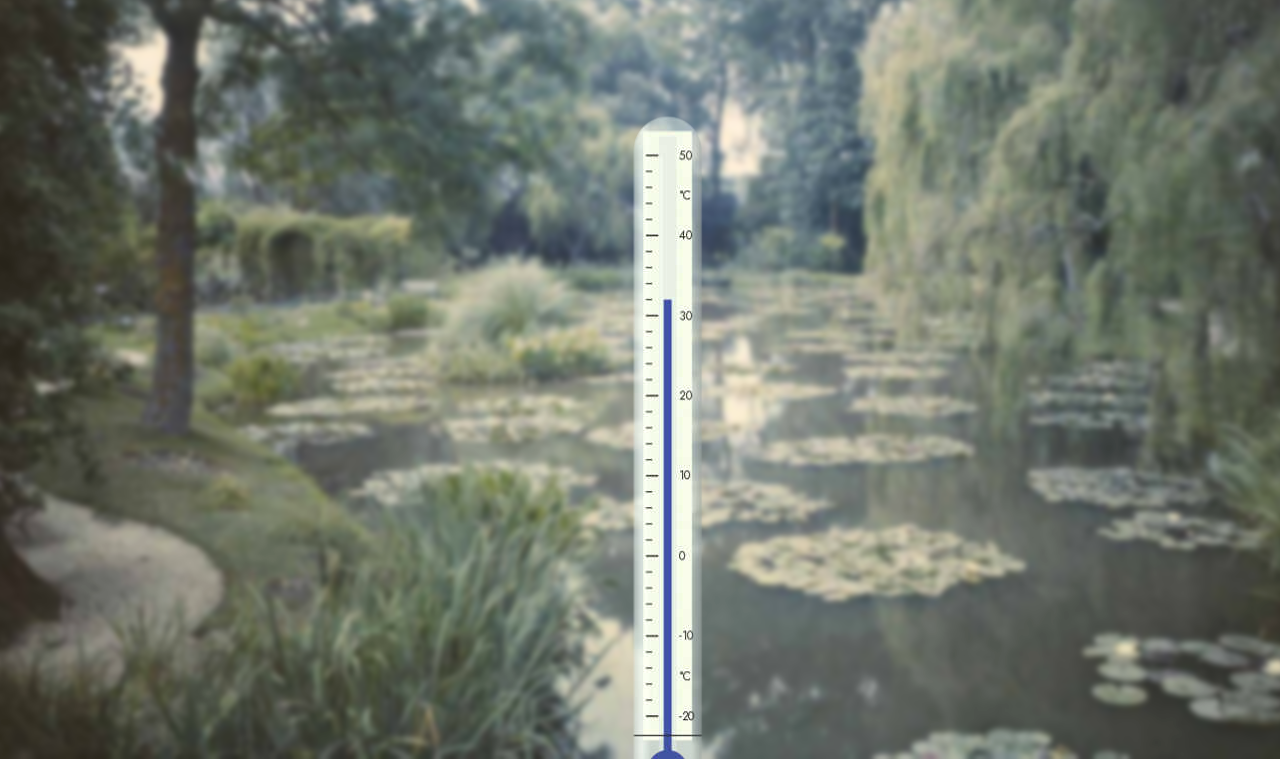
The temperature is 32 °C
